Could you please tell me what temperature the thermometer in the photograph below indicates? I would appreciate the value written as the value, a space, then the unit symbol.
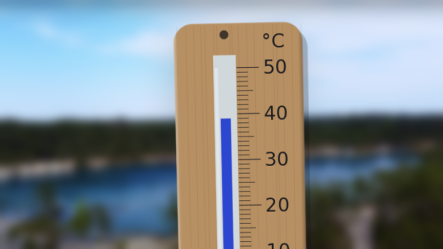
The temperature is 39 °C
